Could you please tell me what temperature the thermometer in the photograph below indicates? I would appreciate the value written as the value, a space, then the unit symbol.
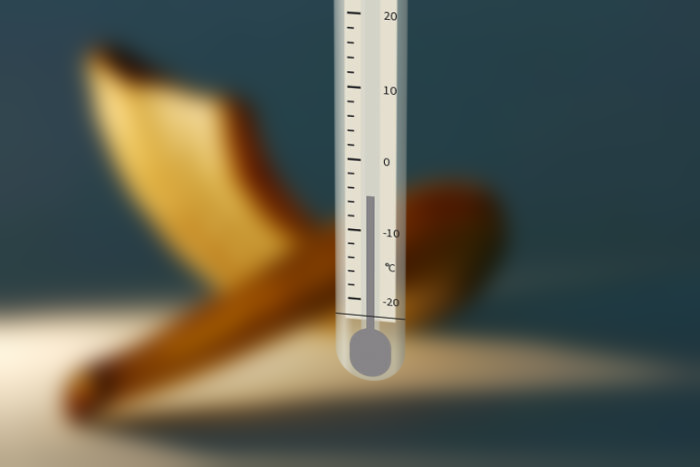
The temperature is -5 °C
